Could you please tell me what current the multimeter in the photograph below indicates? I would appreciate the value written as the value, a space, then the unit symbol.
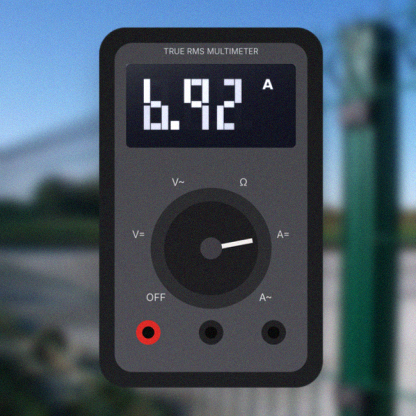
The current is 6.92 A
